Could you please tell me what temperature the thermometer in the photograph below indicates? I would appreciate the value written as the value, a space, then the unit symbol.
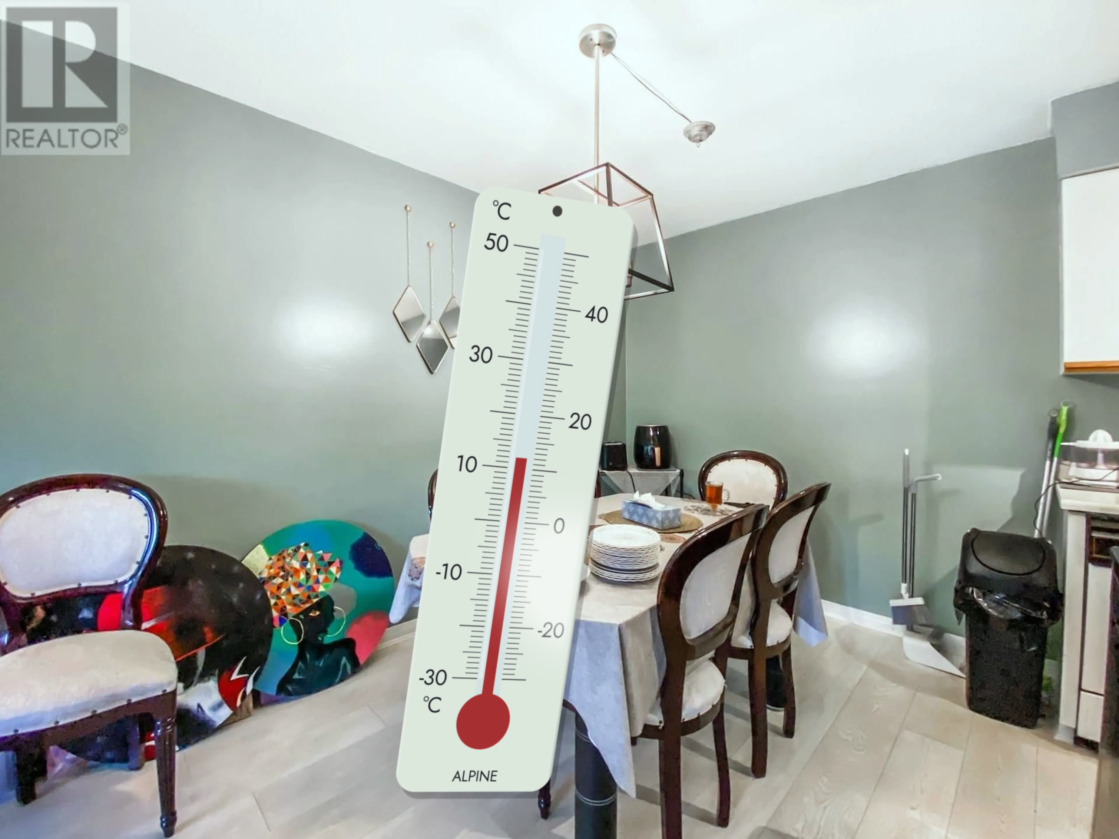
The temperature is 12 °C
